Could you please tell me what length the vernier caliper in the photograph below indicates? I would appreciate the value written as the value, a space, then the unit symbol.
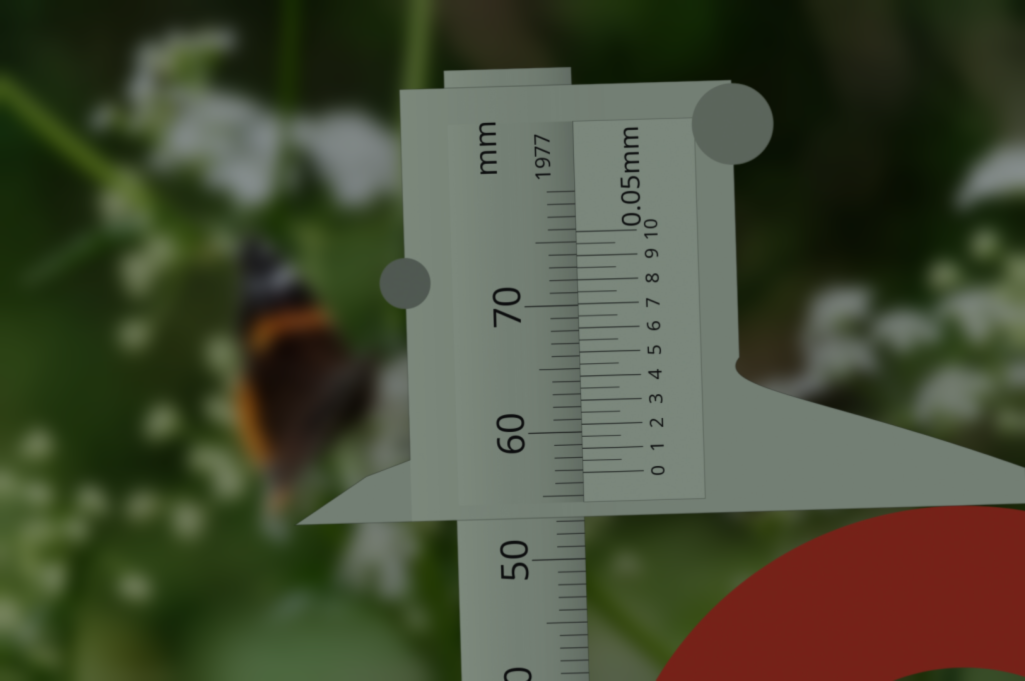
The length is 56.8 mm
